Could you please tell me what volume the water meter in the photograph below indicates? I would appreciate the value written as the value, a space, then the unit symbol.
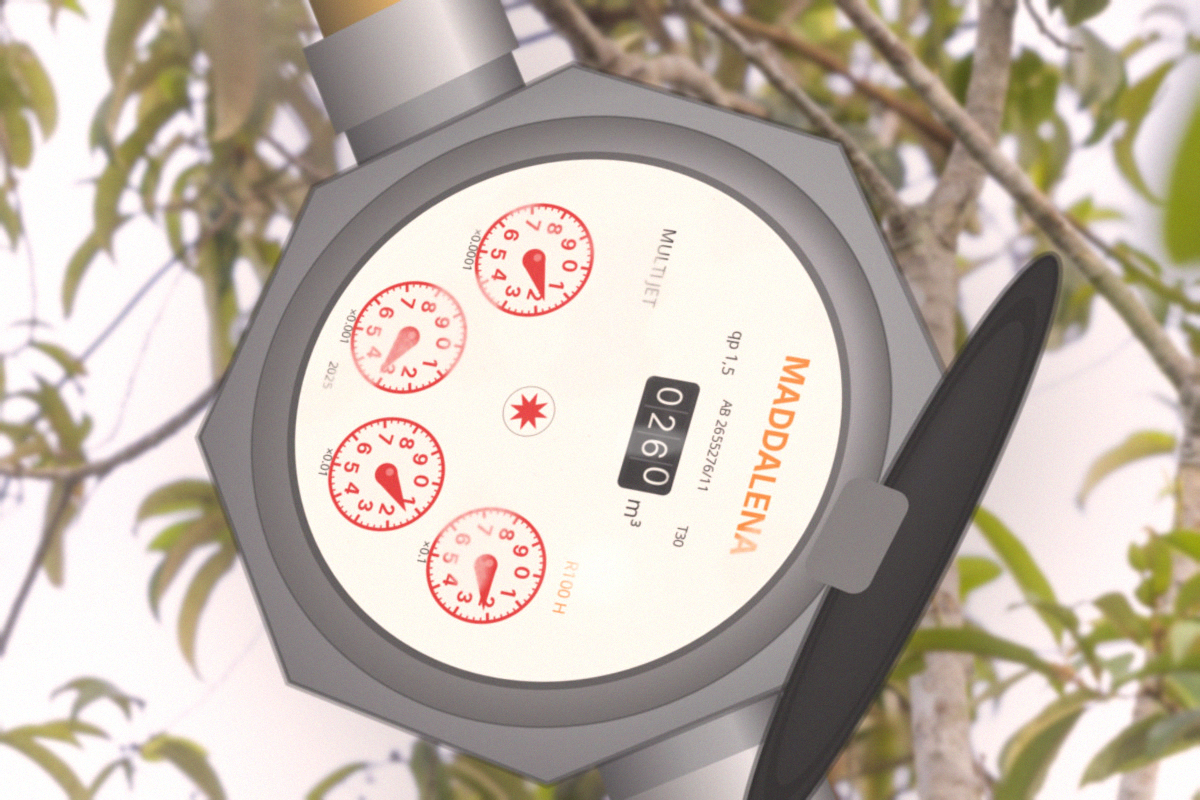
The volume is 260.2131 m³
